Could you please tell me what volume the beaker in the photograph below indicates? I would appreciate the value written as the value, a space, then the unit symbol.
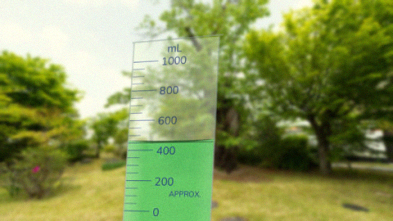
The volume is 450 mL
